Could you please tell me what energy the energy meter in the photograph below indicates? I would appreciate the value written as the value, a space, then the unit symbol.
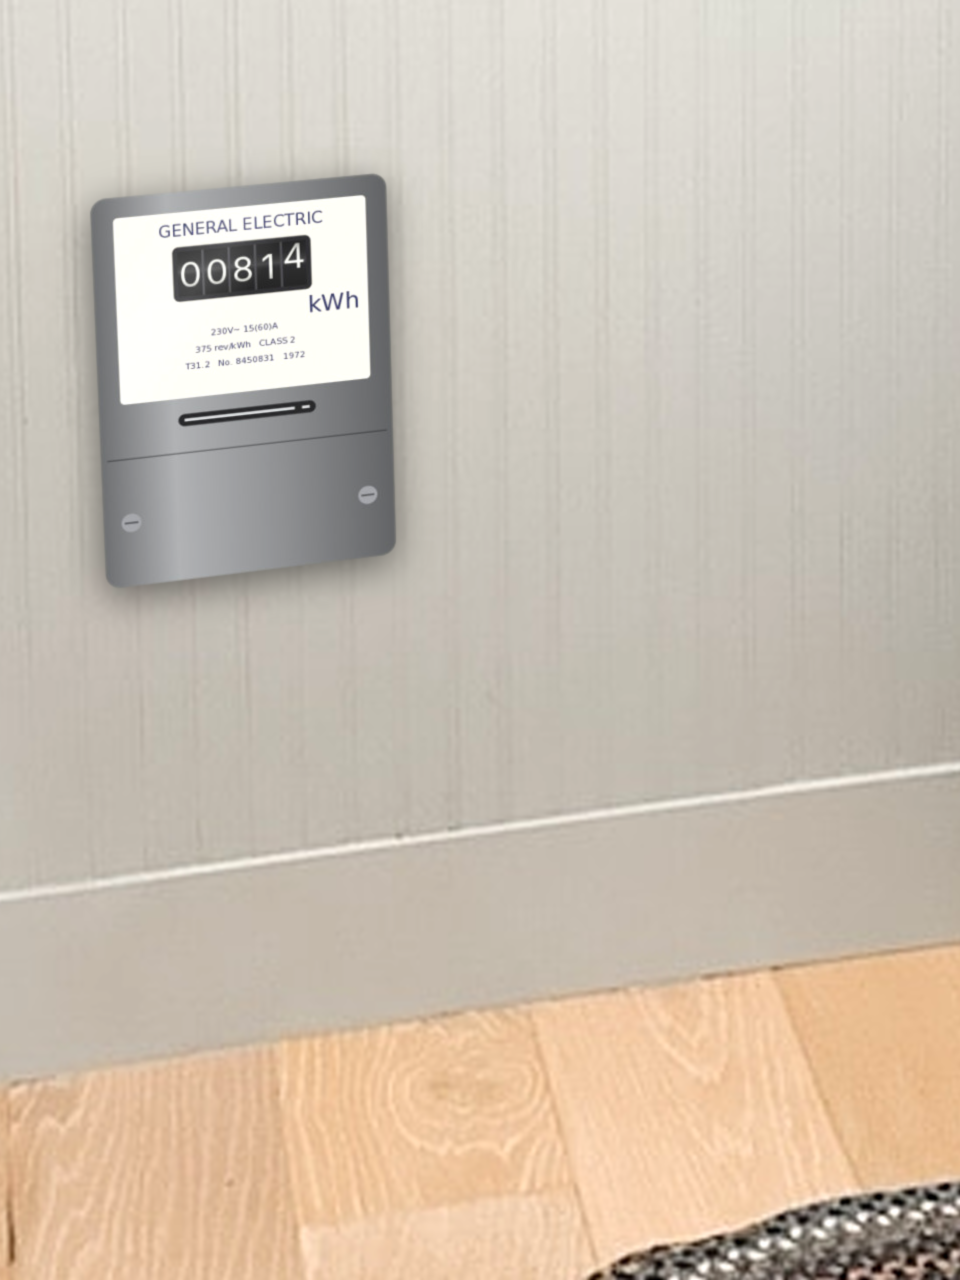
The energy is 814 kWh
